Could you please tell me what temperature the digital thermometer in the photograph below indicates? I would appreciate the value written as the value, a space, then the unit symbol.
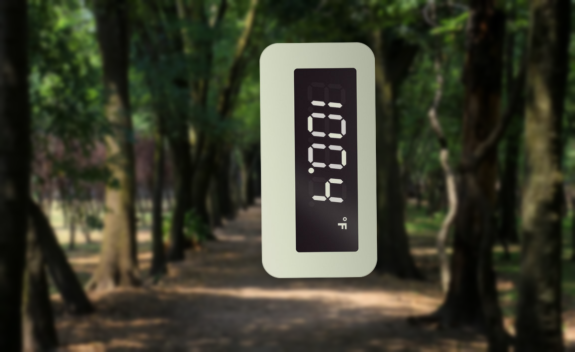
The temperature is 100.4 °F
